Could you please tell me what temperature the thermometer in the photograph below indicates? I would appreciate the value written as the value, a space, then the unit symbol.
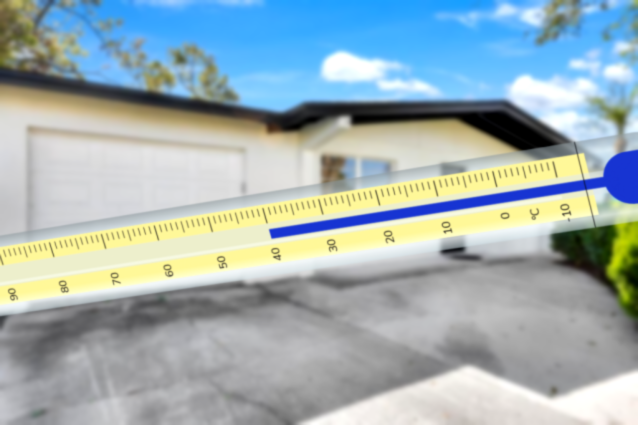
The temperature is 40 °C
